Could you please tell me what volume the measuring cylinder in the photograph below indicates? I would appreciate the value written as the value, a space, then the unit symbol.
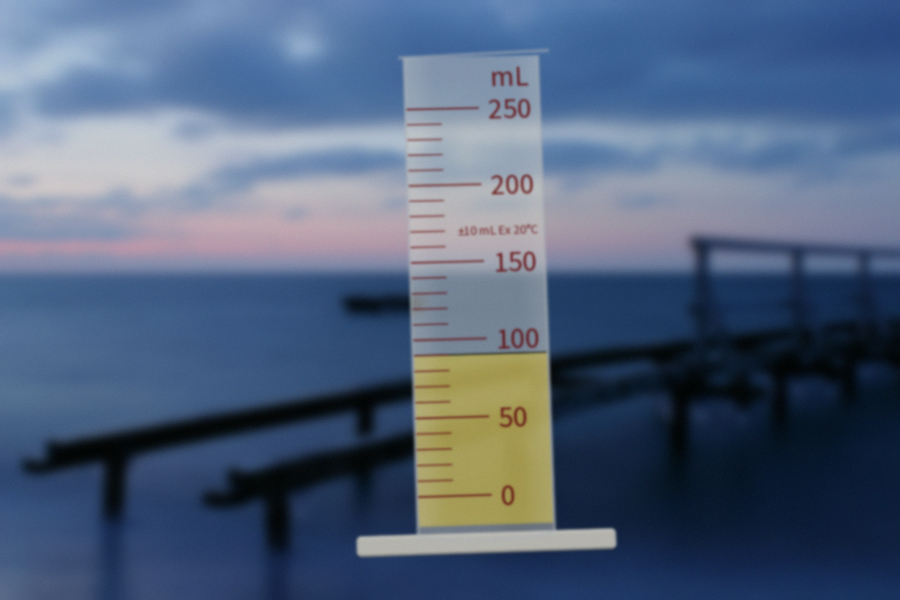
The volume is 90 mL
